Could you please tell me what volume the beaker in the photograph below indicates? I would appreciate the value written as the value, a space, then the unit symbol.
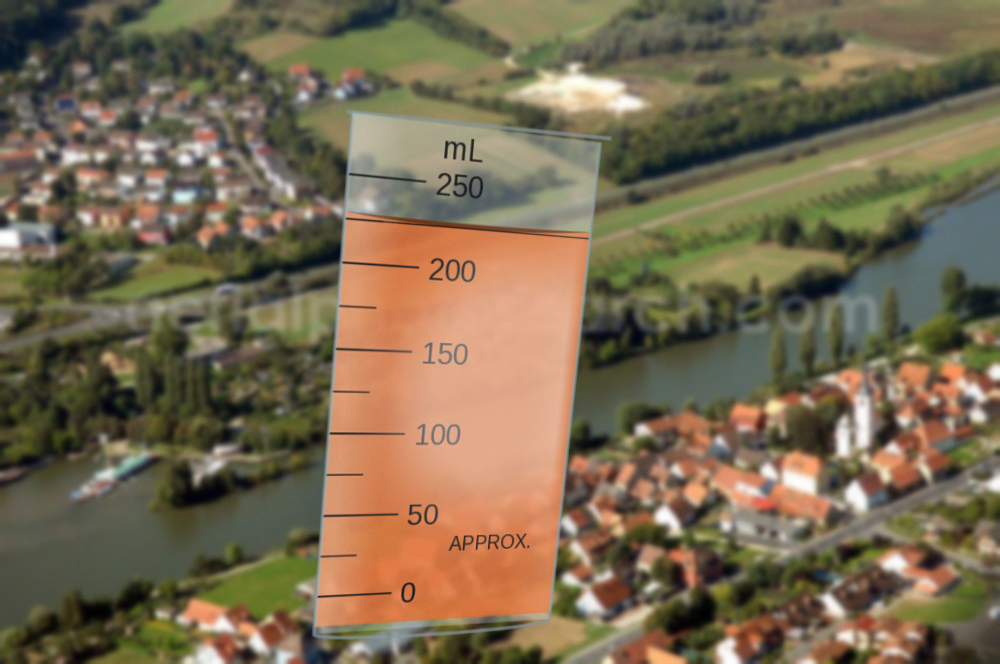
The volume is 225 mL
